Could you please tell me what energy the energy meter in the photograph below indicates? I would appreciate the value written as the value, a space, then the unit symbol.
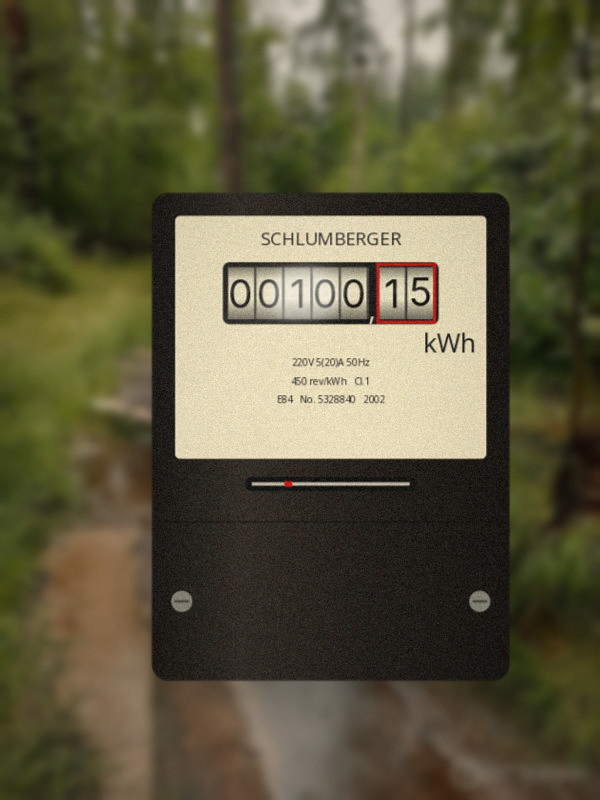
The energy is 100.15 kWh
